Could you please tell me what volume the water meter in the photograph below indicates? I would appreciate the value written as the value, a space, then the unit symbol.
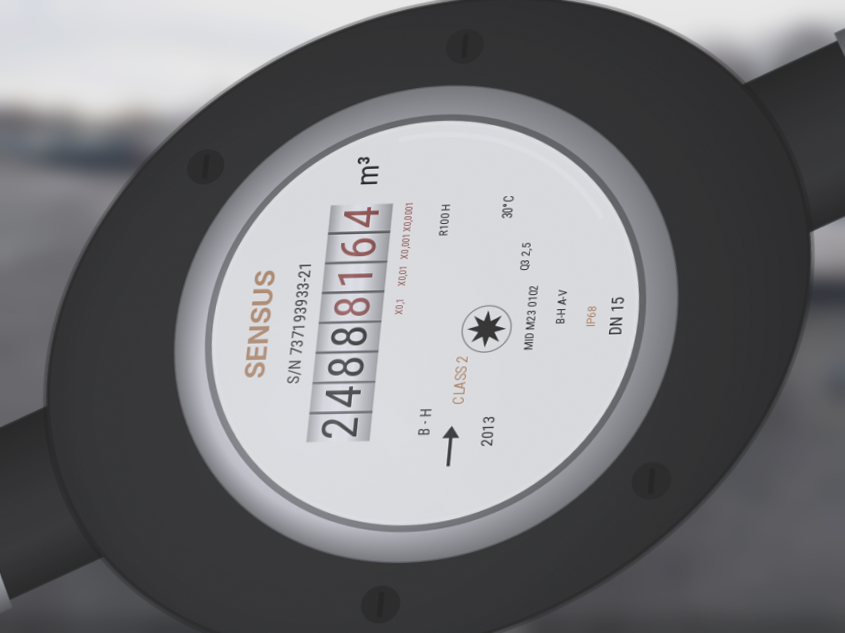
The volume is 2488.8164 m³
